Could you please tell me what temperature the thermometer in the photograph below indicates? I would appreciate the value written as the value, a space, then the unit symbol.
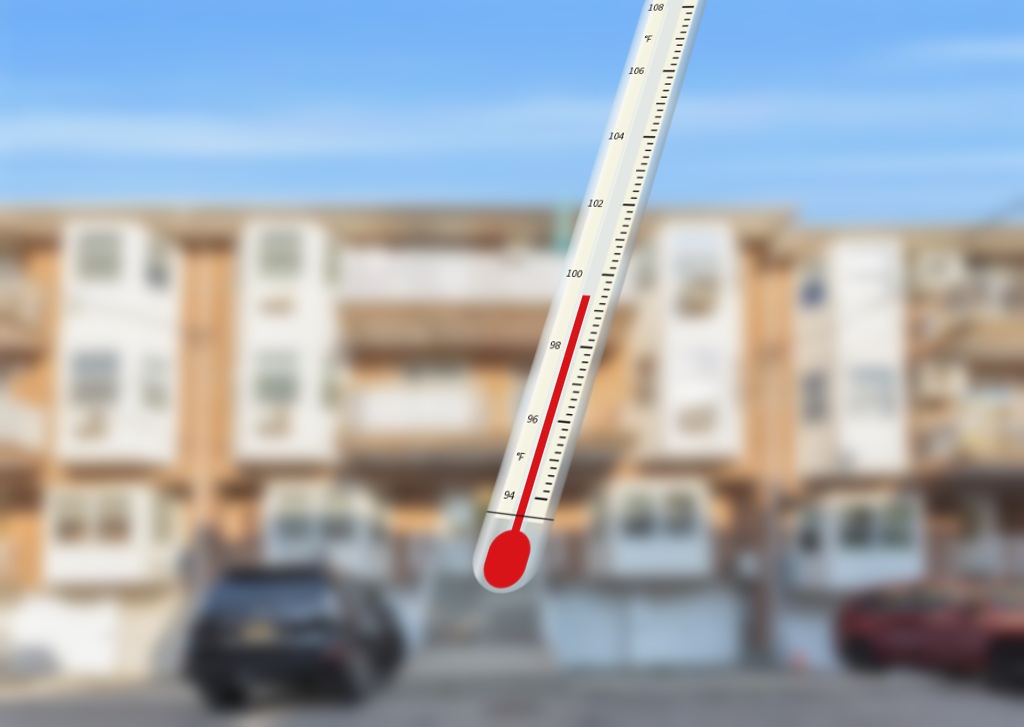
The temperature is 99.4 °F
